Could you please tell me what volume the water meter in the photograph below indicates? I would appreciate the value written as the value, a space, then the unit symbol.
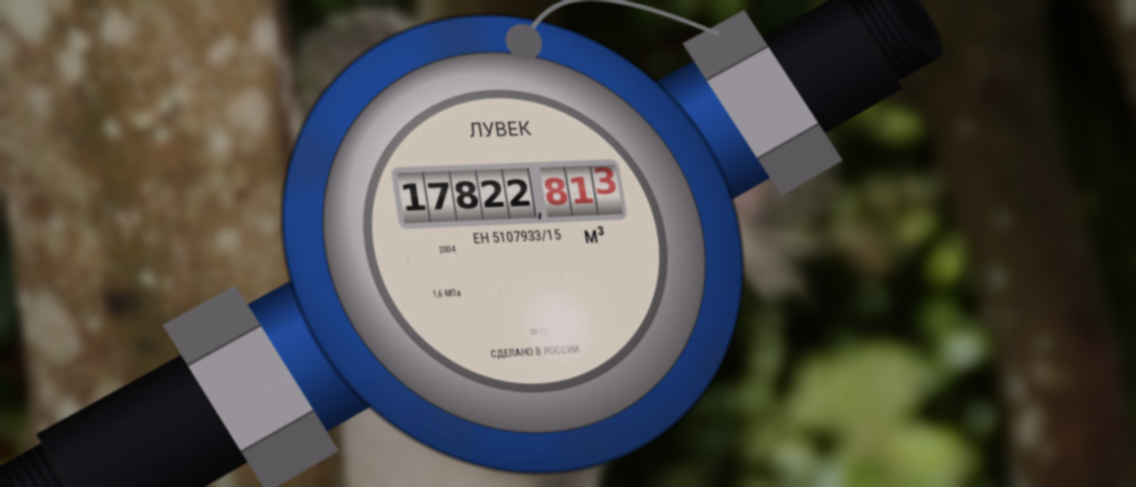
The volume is 17822.813 m³
